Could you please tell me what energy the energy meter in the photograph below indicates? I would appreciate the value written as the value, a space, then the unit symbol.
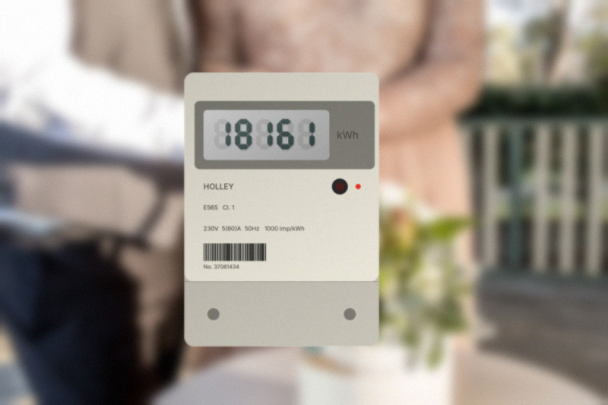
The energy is 18161 kWh
